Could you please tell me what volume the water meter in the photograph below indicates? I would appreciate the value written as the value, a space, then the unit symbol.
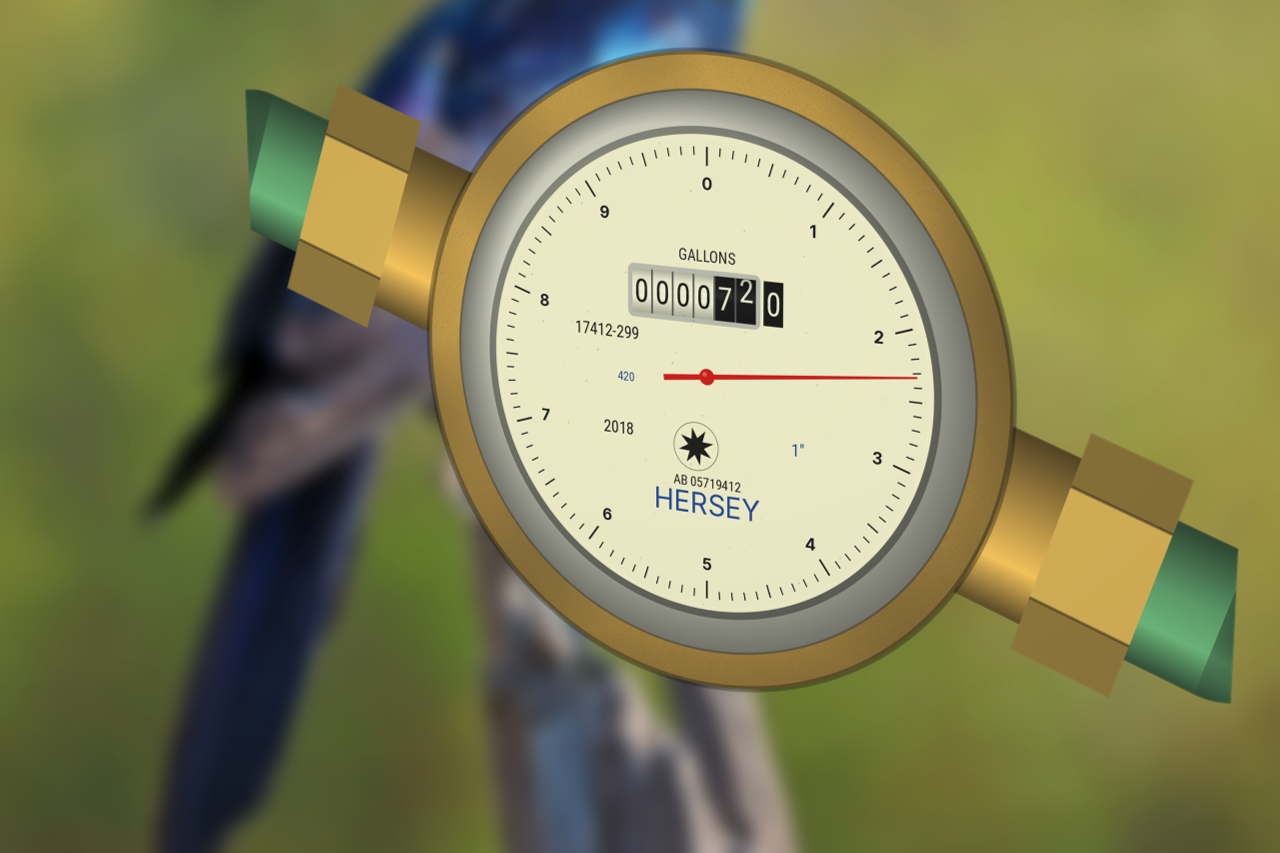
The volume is 722.3 gal
